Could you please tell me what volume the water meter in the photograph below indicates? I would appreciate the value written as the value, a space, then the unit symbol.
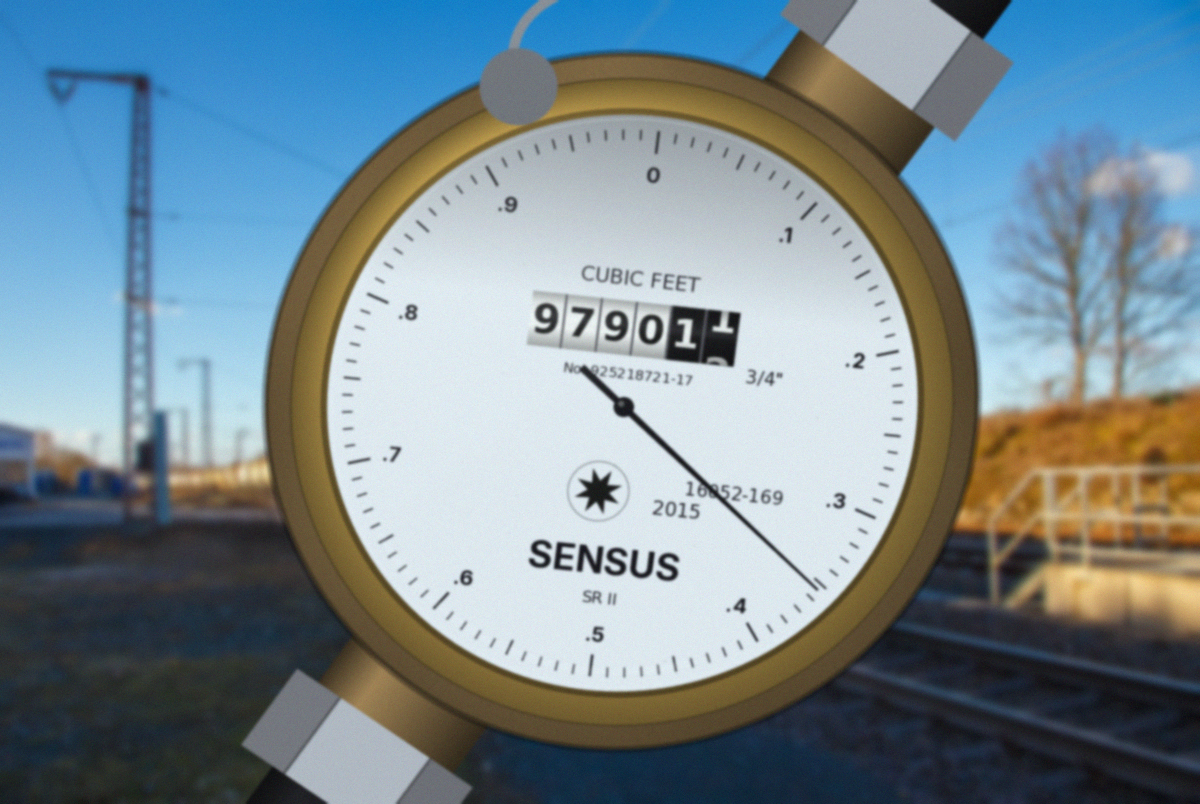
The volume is 979011.35 ft³
